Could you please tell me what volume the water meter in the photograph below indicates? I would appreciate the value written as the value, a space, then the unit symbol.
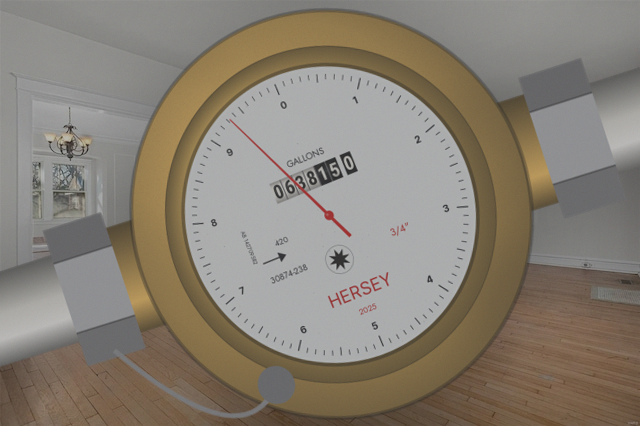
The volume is 638149.3 gal
